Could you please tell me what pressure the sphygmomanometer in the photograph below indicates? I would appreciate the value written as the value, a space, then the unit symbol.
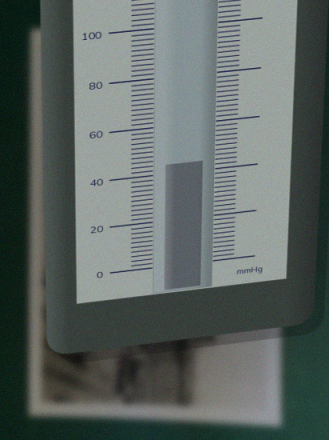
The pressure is 44 mmHg
